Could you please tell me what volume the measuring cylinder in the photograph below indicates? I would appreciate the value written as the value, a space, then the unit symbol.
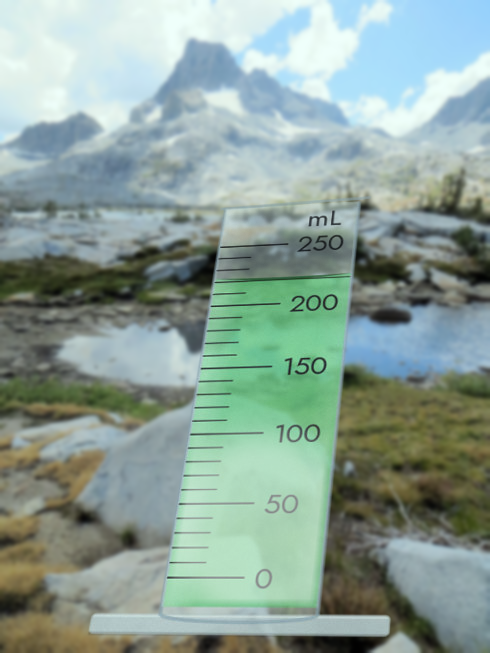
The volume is 220 mL
